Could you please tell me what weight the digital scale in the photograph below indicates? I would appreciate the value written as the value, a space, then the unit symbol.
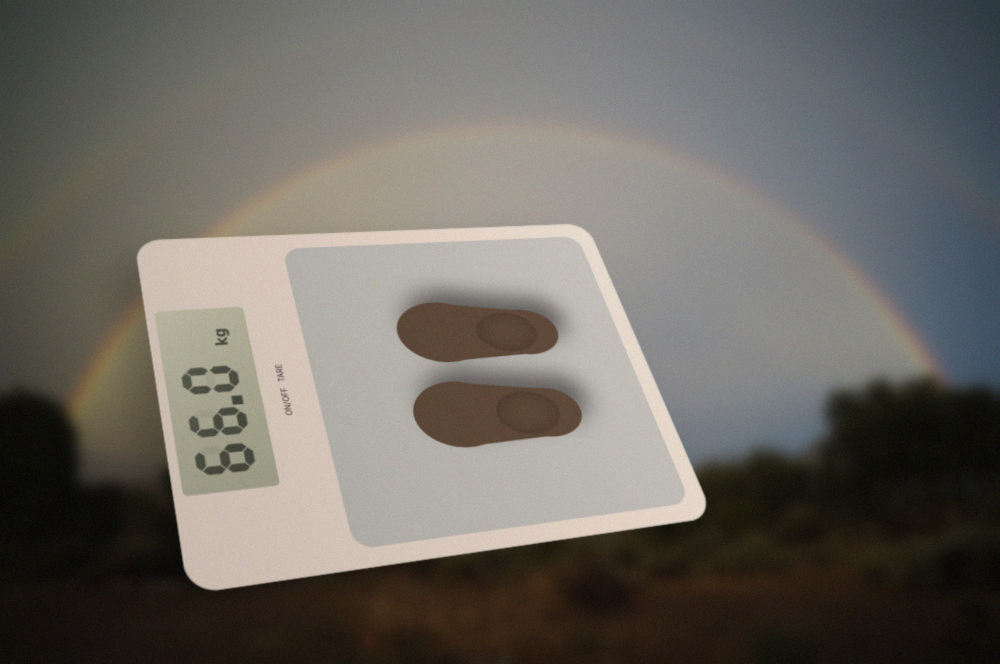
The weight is 66.0 kg
